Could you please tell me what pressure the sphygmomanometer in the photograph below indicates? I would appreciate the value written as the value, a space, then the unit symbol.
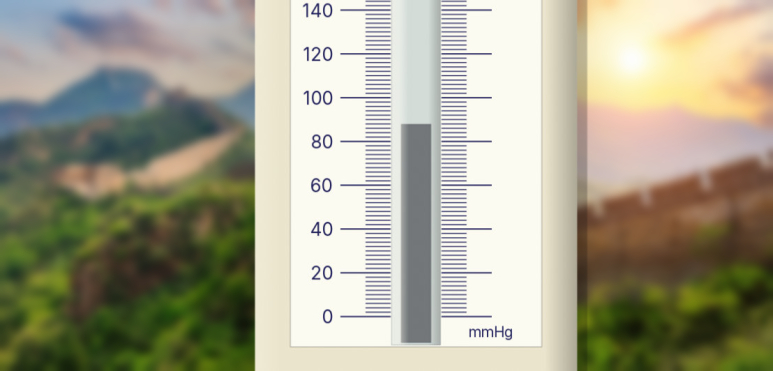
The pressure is 88 mmHg
